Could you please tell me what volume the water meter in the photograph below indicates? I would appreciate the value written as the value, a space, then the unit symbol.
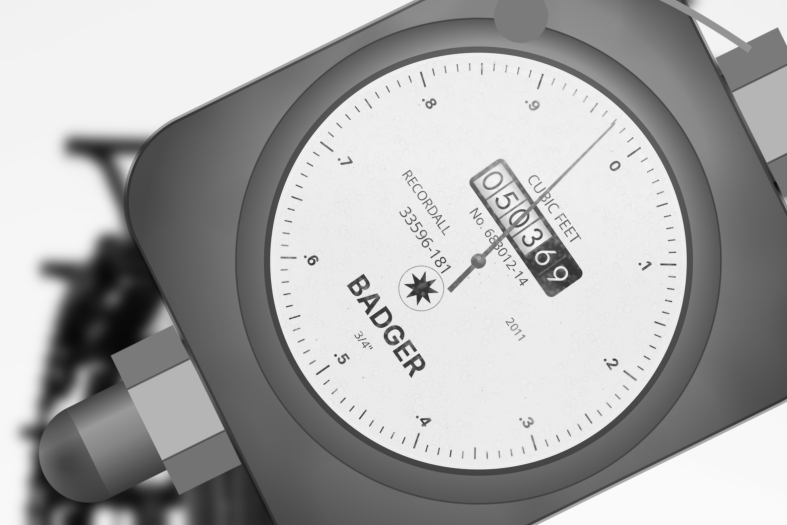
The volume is 50368.97 ft³
